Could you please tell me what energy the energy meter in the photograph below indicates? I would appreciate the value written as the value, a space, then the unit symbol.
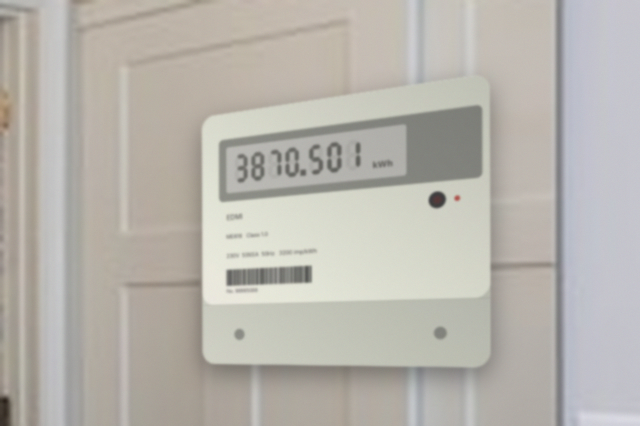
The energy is 3870.501 kWh
